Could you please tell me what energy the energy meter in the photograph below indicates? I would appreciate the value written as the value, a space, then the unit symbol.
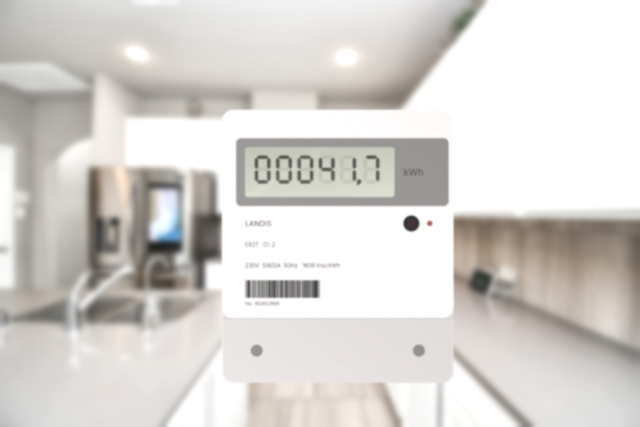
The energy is 41.7 kWh
